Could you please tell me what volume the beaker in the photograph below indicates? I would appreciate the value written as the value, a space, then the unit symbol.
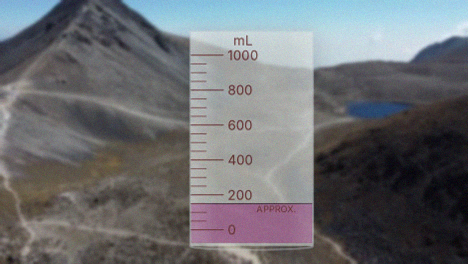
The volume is 150 mL
